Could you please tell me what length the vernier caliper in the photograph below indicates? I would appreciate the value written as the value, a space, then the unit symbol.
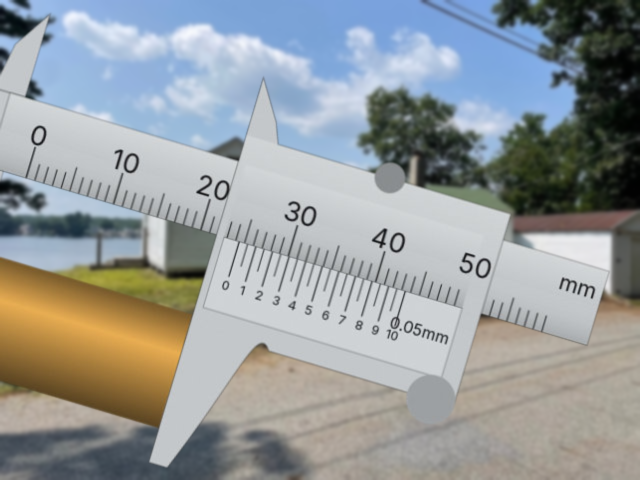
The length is 24.4 mm
